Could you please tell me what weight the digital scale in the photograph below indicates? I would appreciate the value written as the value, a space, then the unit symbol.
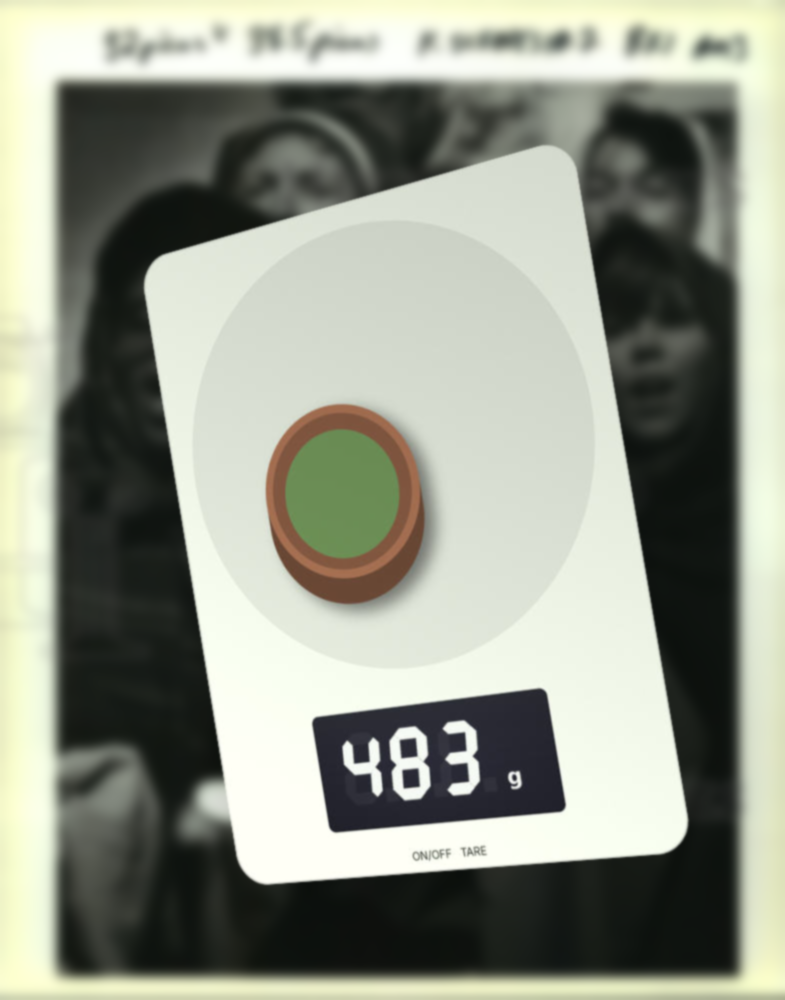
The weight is 483 g
